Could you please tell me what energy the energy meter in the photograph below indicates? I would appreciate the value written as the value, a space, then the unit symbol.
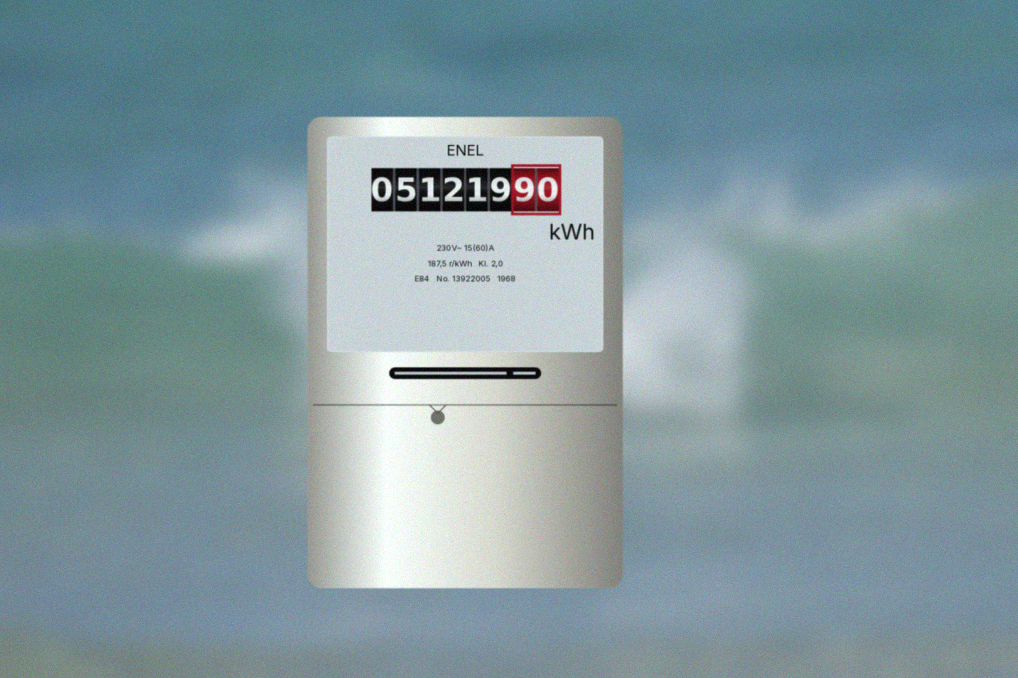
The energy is 51219.90 kWh
